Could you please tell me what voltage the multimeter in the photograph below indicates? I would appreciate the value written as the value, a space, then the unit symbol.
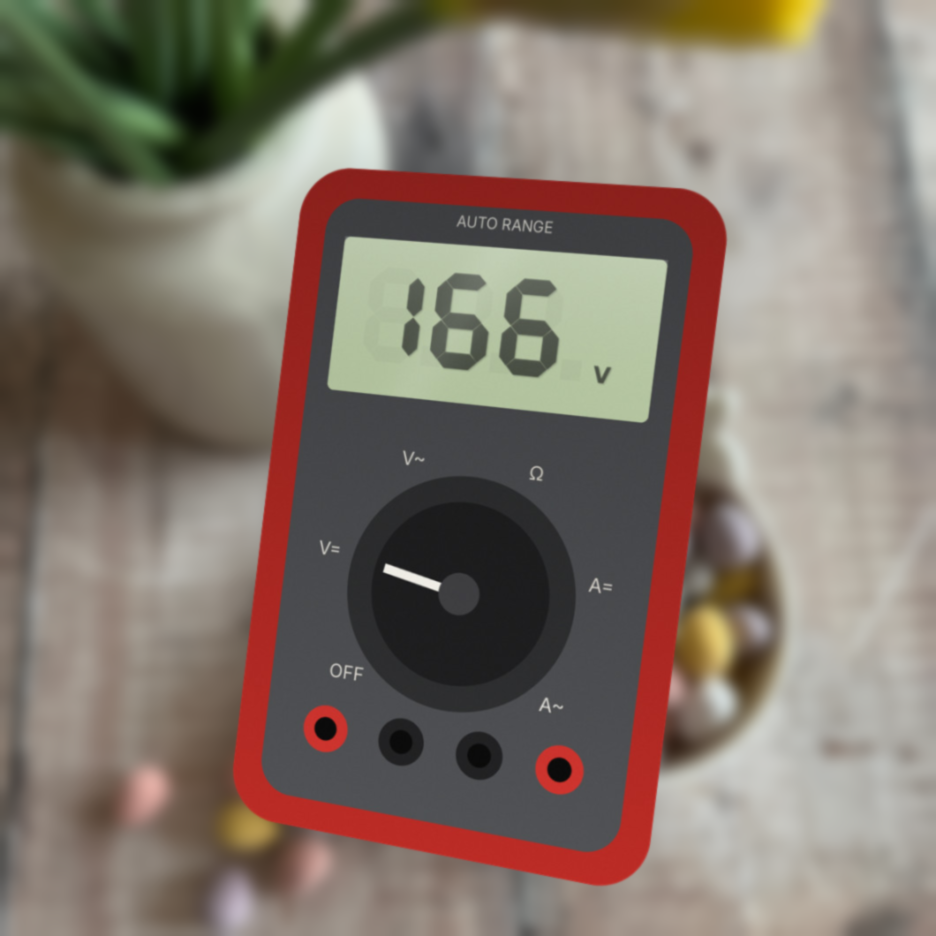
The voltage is 166 V
